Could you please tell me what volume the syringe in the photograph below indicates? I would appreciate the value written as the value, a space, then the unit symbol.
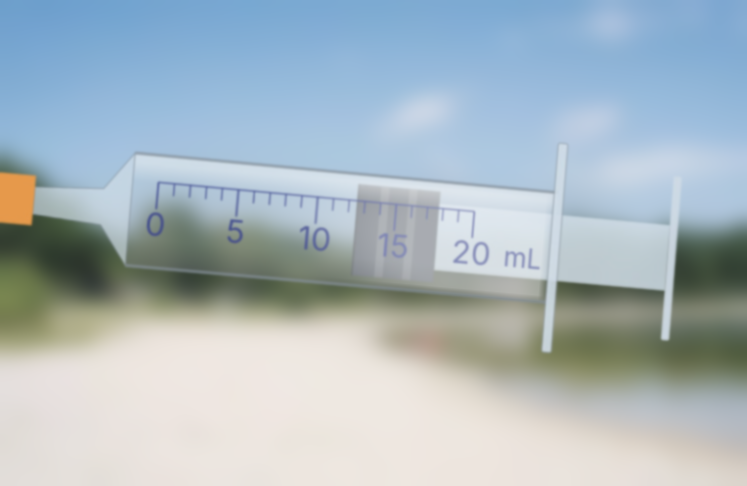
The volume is 12.5 mL
